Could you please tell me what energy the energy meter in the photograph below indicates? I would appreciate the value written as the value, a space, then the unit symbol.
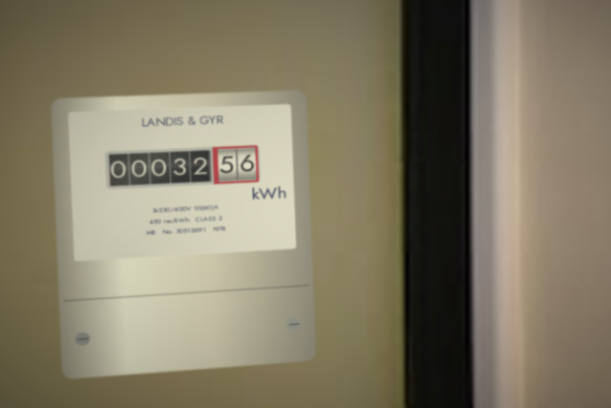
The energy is 32.56 kWh
